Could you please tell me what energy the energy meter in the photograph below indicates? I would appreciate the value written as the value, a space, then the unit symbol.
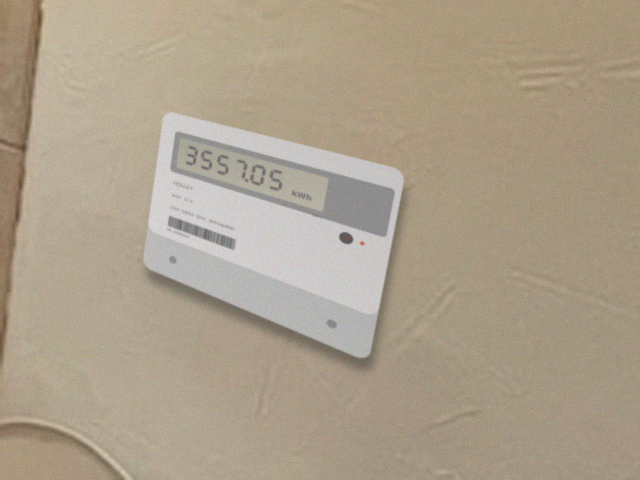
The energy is 3557.05 kWh
